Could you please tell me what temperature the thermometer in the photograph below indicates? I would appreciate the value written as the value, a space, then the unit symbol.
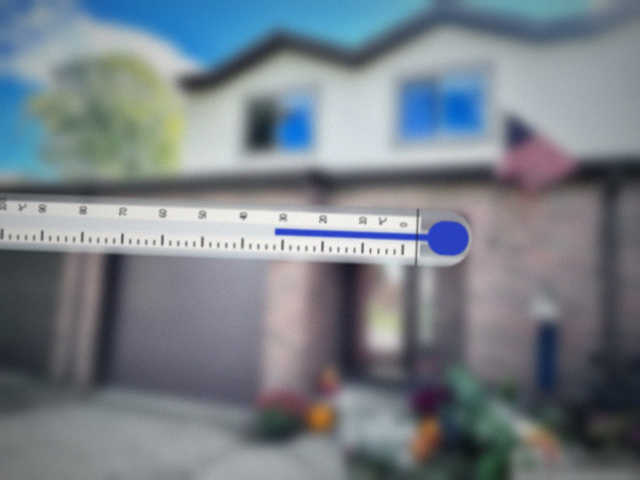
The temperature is 32 °C
